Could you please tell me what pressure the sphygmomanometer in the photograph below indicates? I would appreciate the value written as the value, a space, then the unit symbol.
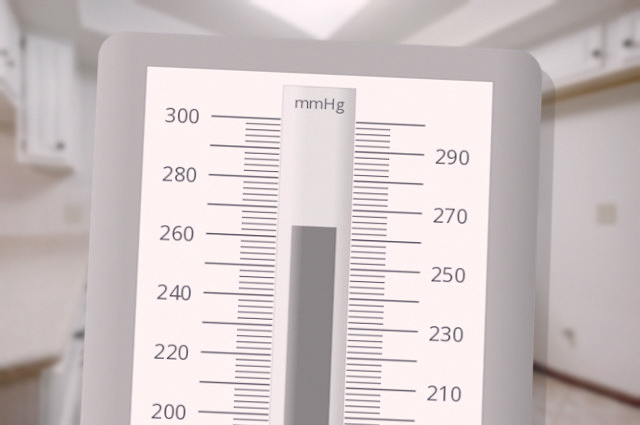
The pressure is 264 mmHg
